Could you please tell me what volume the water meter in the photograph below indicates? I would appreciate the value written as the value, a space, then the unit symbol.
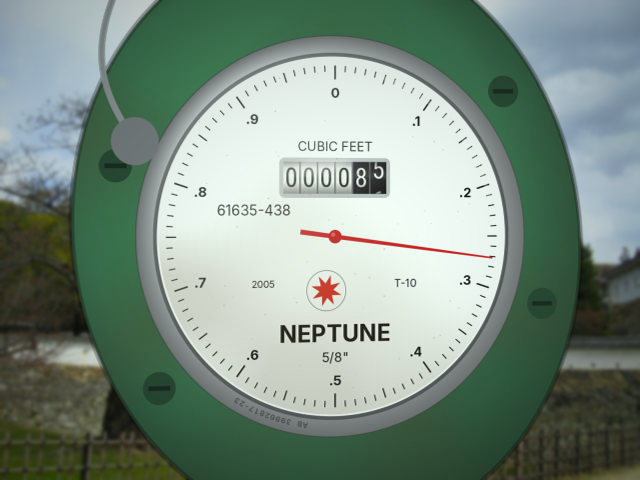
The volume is 85.27 ft³
